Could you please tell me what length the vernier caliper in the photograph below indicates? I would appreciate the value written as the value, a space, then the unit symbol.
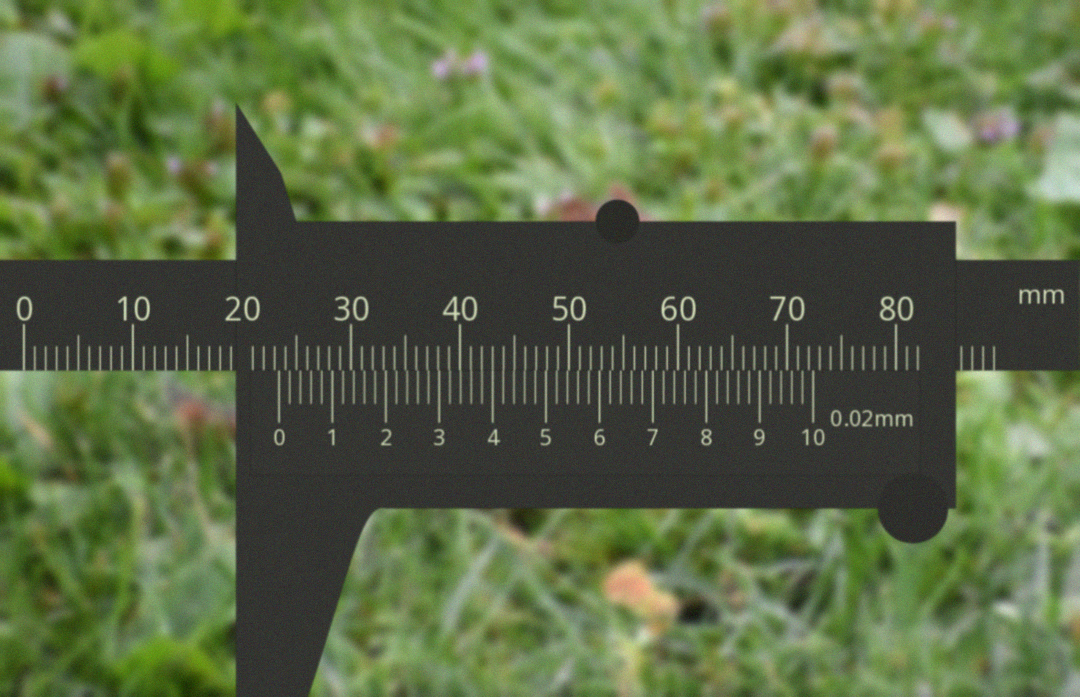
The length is 23.4 mm
